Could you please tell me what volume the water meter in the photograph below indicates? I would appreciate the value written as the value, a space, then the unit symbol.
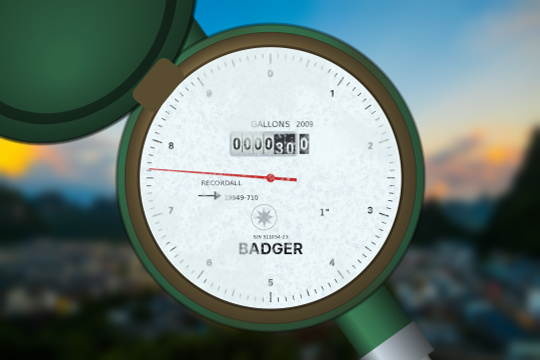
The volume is 297.6 gal
